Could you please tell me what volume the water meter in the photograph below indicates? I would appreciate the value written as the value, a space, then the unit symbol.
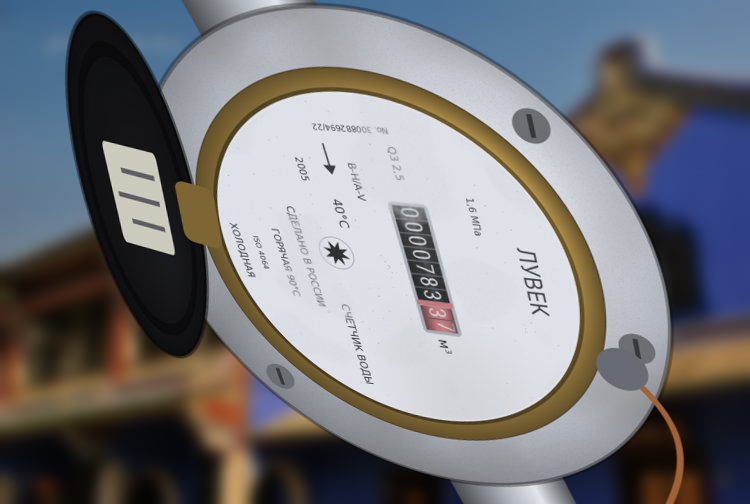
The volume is 783.37 m³
